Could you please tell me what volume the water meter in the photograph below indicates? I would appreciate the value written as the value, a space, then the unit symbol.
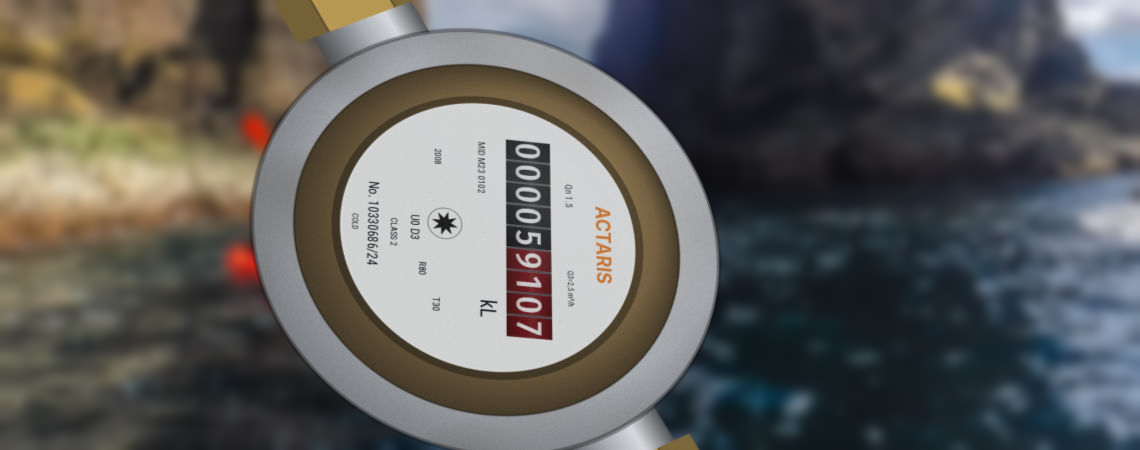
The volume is 5.9107 kL
